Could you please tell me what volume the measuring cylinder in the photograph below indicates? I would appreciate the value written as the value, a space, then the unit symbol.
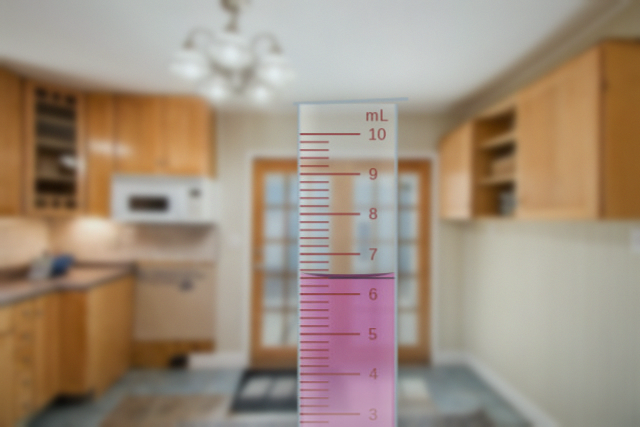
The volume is 6.4 mL
